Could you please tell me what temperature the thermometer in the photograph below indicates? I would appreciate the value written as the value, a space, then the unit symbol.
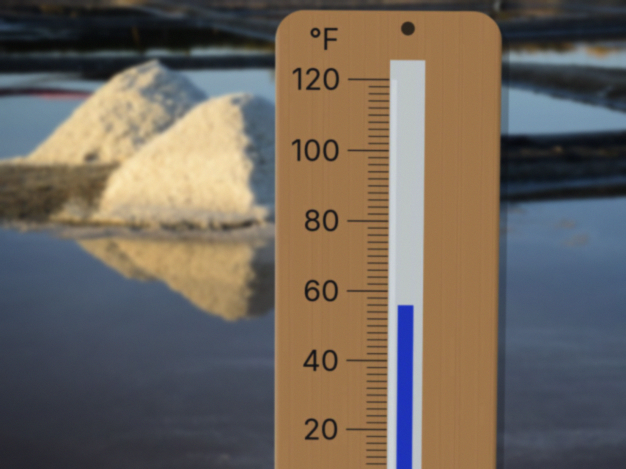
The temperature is 56 °F
